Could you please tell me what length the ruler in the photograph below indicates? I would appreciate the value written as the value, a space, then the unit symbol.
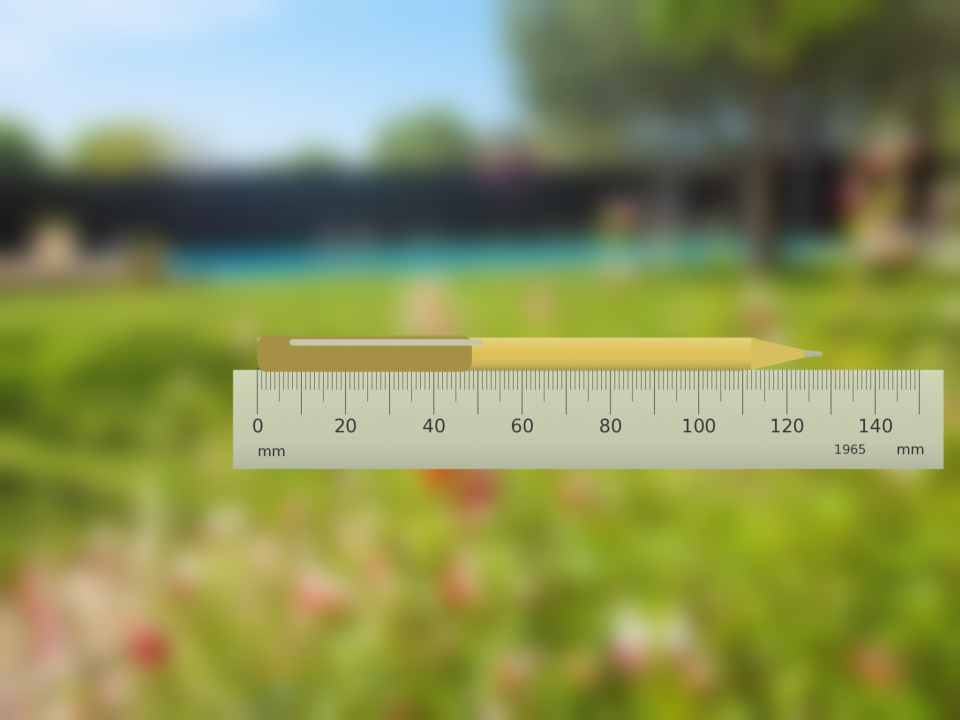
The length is 128 mm
